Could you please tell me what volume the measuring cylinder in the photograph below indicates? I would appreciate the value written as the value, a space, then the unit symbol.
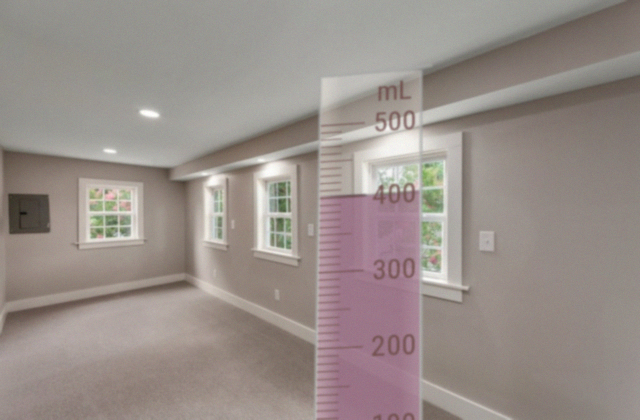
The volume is 400 mL
